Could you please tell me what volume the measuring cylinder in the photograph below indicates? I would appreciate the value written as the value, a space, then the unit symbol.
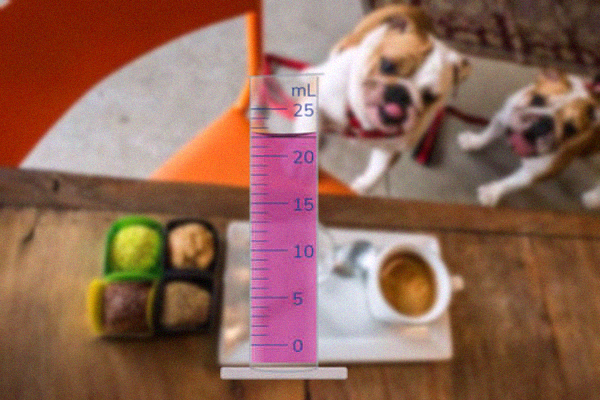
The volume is 22 mL
